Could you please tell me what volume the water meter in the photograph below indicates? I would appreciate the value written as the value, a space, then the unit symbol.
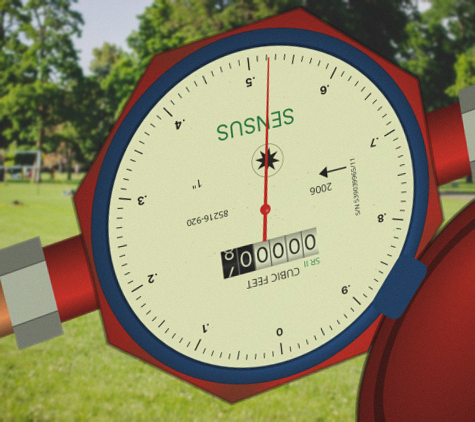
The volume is 7.52 ft³
